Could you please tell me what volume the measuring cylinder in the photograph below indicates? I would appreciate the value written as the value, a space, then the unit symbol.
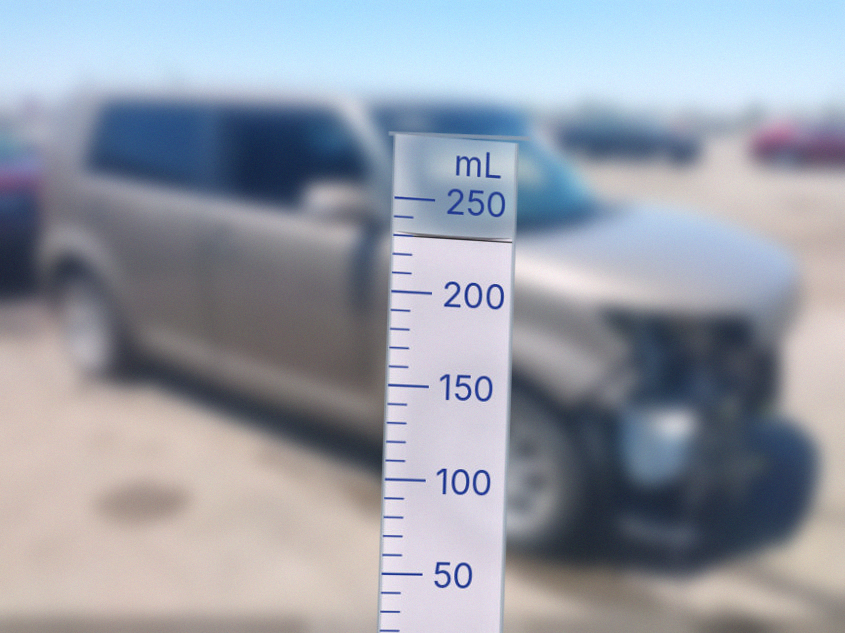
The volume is 230 mL
